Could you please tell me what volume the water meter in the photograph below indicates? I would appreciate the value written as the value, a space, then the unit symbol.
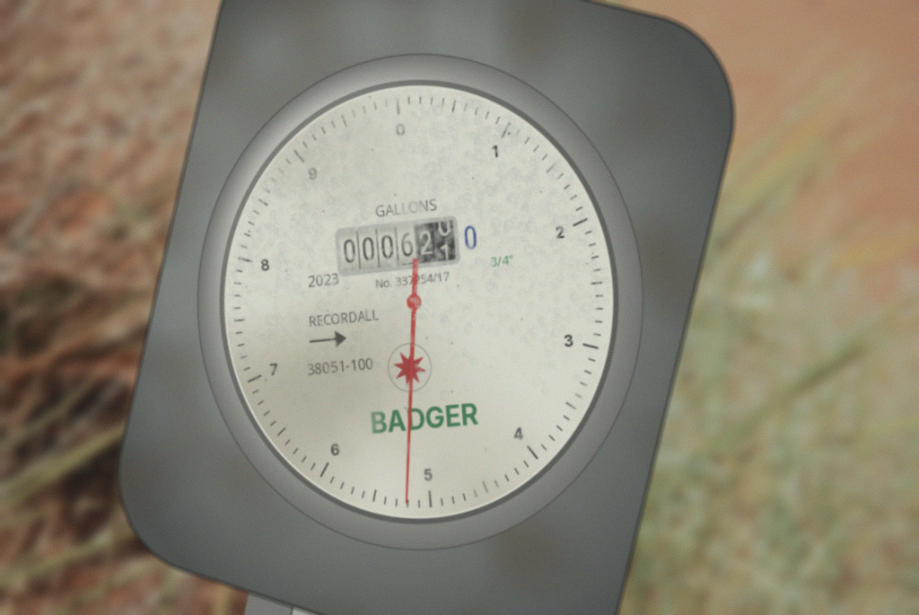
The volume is 6205.2 gal
